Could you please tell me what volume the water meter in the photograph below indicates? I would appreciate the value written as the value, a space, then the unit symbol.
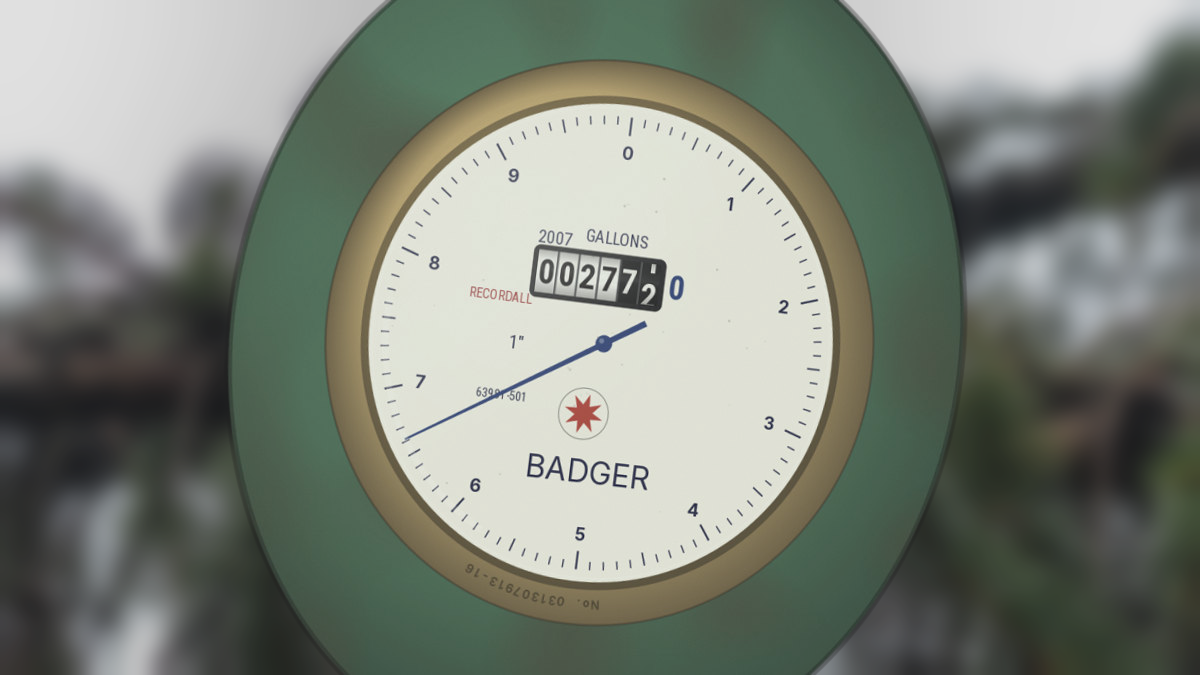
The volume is 27716.6 gal
